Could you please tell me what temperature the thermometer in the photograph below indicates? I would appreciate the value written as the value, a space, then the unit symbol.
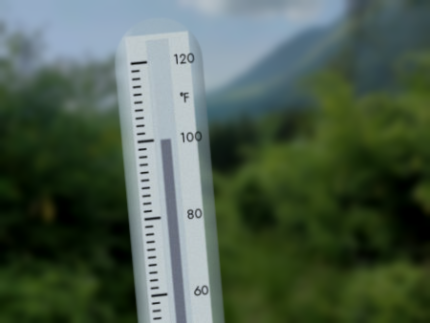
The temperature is 100 °F
